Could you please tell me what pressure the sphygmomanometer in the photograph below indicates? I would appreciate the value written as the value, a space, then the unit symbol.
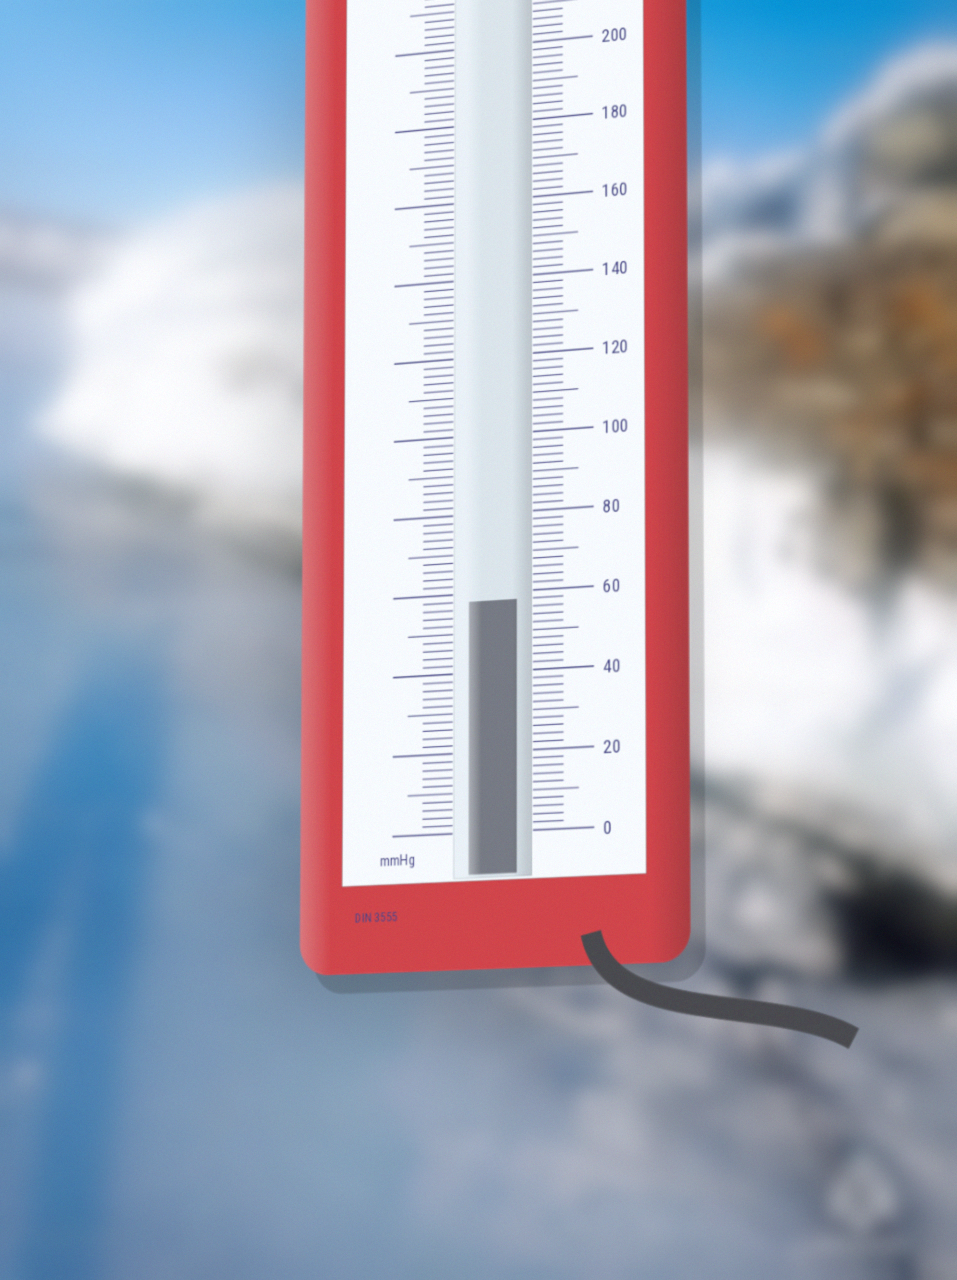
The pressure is 58 mmHg
